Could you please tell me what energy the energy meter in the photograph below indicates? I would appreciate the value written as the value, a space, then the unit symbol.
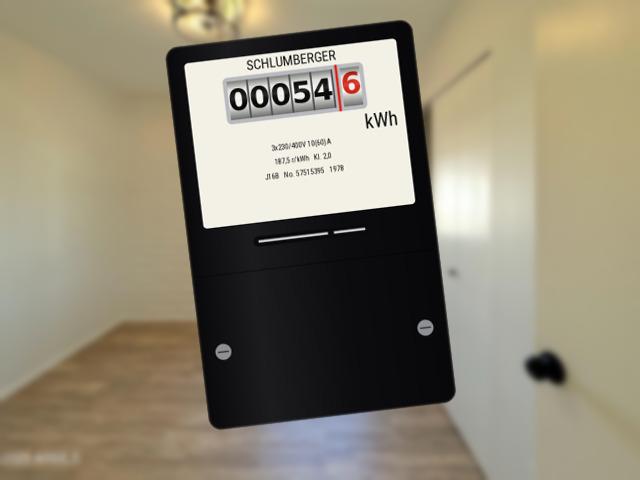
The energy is 54.6 kWh
